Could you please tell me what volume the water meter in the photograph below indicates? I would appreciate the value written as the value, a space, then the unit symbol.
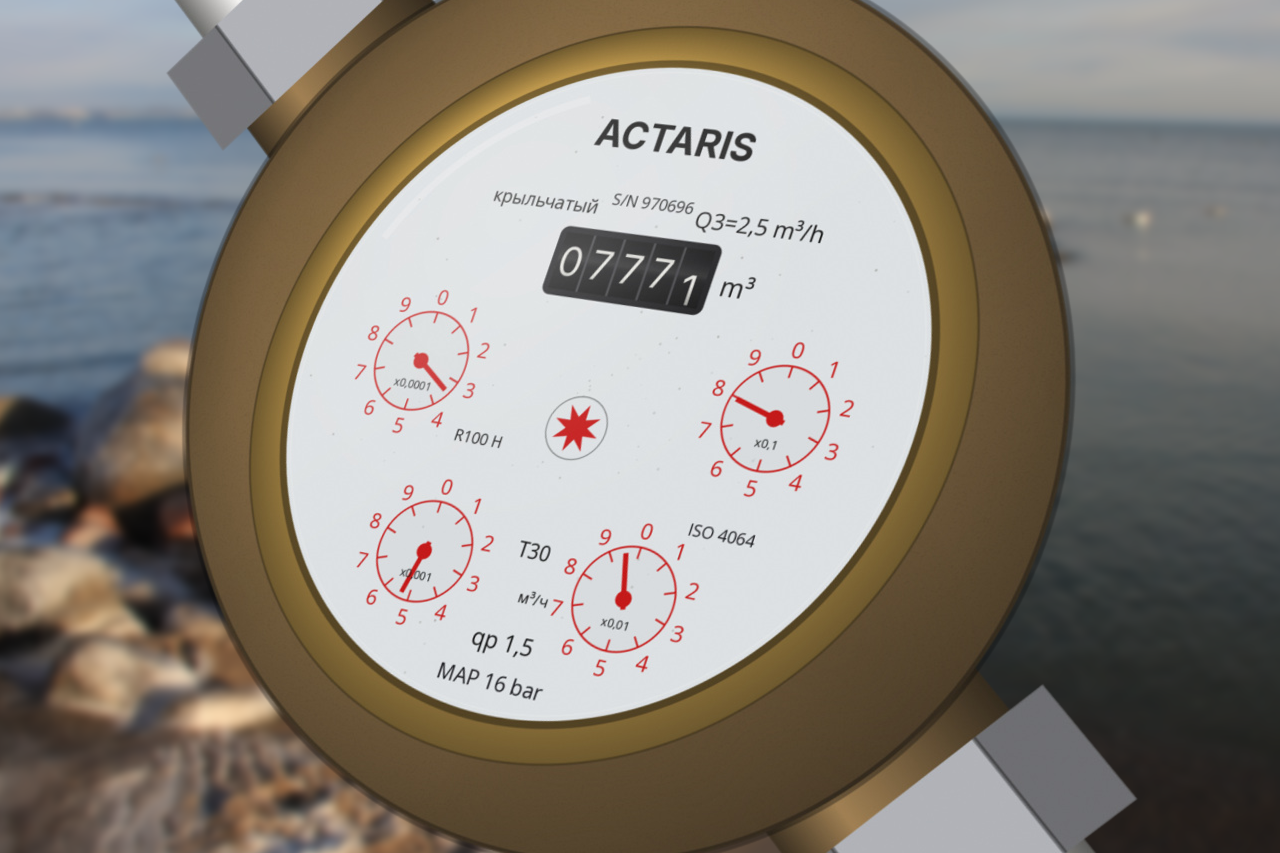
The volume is 7770.7953 m³
